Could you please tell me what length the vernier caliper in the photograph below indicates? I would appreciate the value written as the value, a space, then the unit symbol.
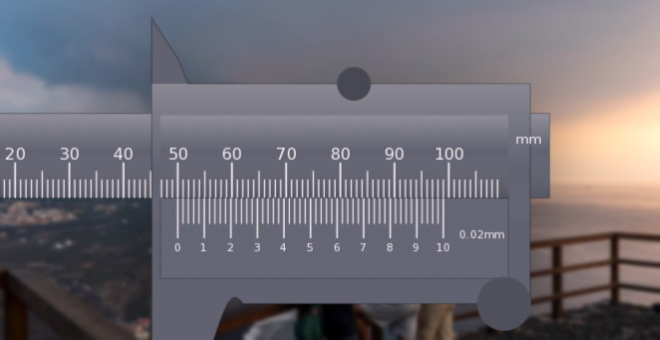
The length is 50.0 mm
